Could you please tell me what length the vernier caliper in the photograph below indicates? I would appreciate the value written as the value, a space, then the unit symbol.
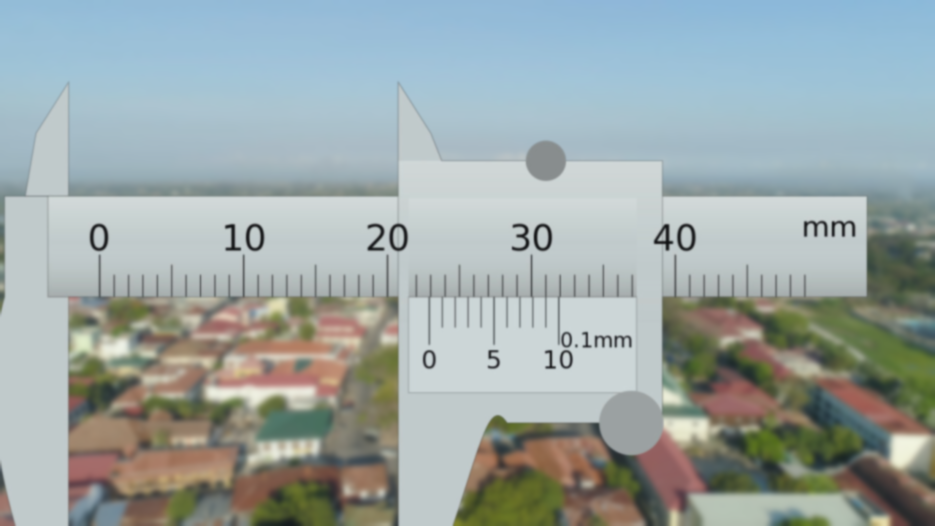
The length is 22.9 mm
